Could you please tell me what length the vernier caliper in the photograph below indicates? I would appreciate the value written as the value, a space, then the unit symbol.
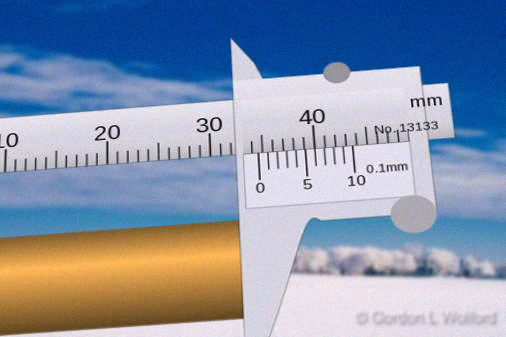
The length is 34.6 mm
